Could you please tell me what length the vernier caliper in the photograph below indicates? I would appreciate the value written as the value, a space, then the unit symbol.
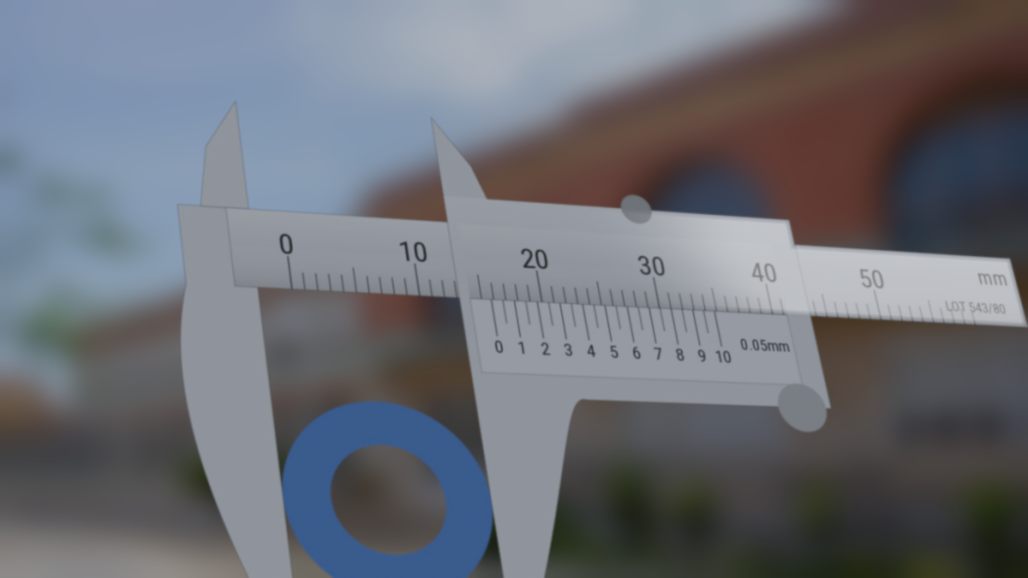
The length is 15.8 mm
